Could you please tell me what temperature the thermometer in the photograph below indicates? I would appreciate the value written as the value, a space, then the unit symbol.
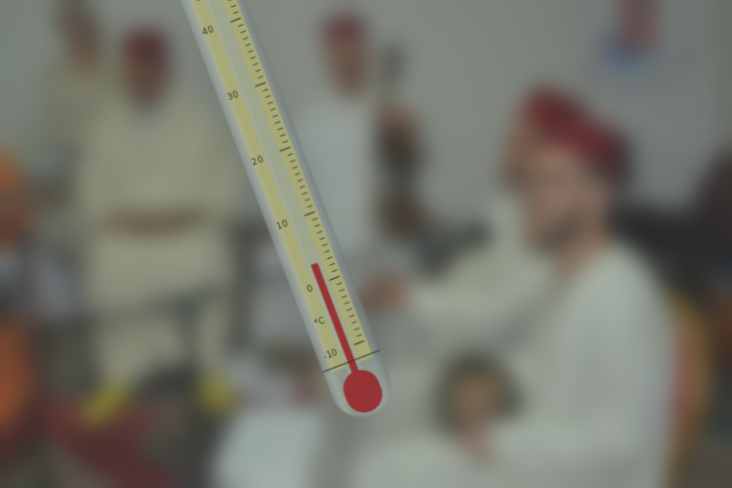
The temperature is 3 °C
